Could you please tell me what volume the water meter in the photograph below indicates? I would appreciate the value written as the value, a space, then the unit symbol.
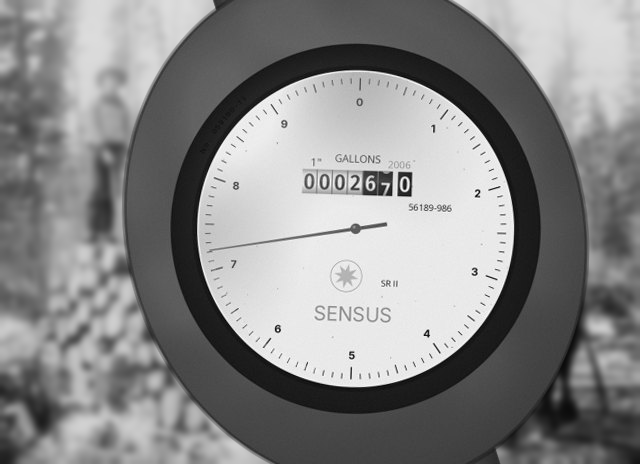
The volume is 2667.2 gal
